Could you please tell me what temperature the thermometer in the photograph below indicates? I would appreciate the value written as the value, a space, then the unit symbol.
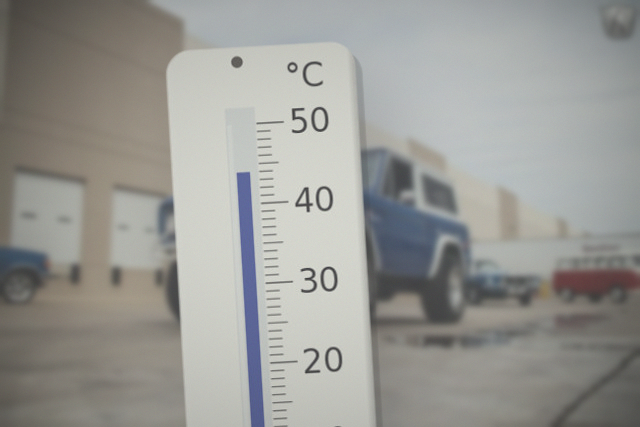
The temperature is 44 °C
